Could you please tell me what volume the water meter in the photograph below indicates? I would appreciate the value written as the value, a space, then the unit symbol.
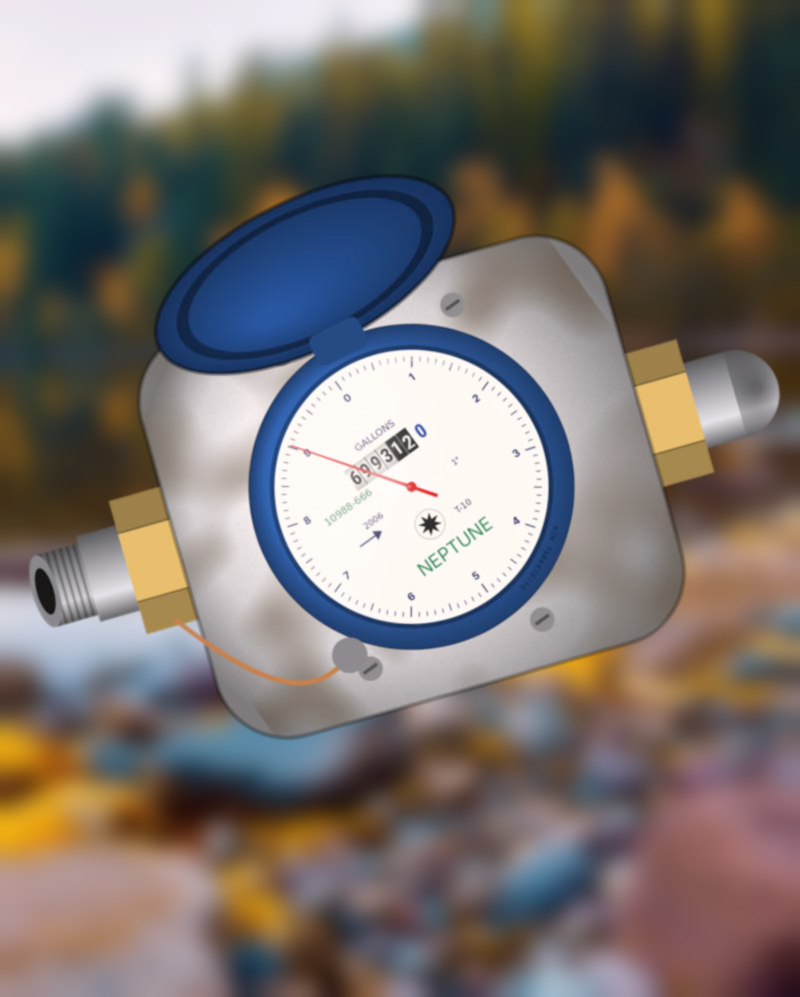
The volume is 6993119.0 gal
